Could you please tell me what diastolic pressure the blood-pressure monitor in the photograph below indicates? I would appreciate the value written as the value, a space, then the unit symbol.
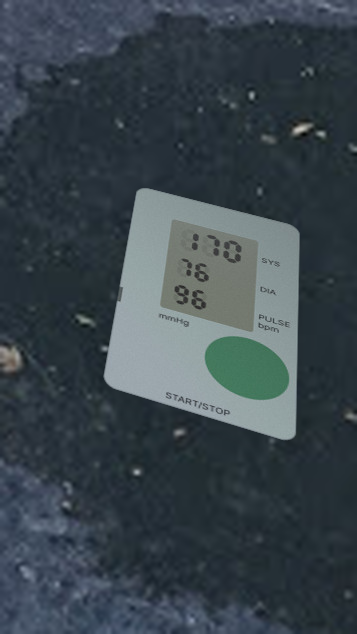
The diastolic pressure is 76 mmHg
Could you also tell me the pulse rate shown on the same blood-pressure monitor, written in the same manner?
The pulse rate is 96 bpm
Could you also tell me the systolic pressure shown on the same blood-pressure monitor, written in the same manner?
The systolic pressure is 170 mmHg
